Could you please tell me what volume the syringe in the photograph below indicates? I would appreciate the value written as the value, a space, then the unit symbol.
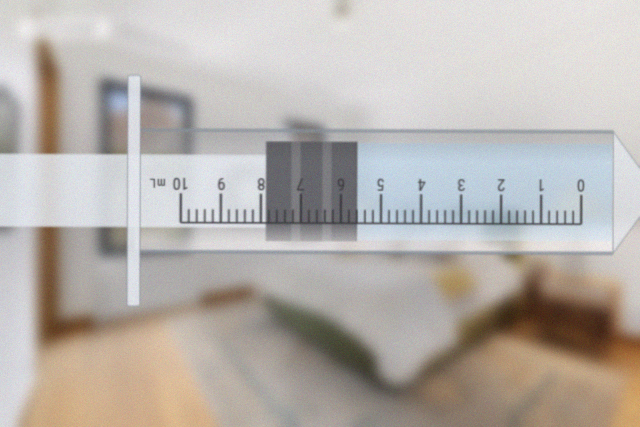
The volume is 5.6 mL
